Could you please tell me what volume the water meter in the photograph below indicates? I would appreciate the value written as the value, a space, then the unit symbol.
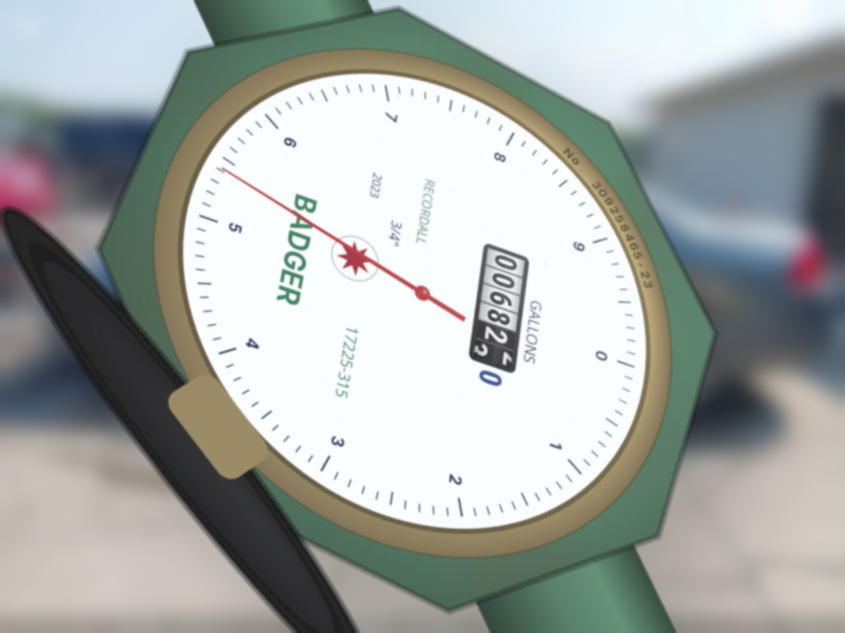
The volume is 68225.4 gal
